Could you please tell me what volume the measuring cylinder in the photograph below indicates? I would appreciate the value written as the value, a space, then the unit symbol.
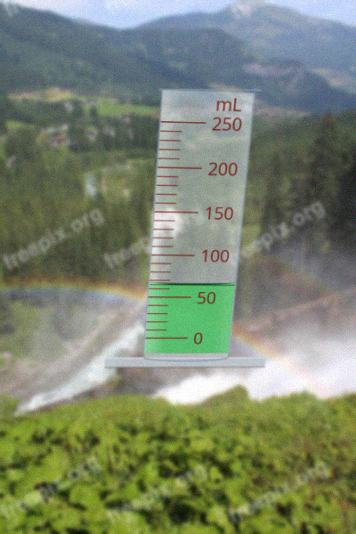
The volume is 65 mL
